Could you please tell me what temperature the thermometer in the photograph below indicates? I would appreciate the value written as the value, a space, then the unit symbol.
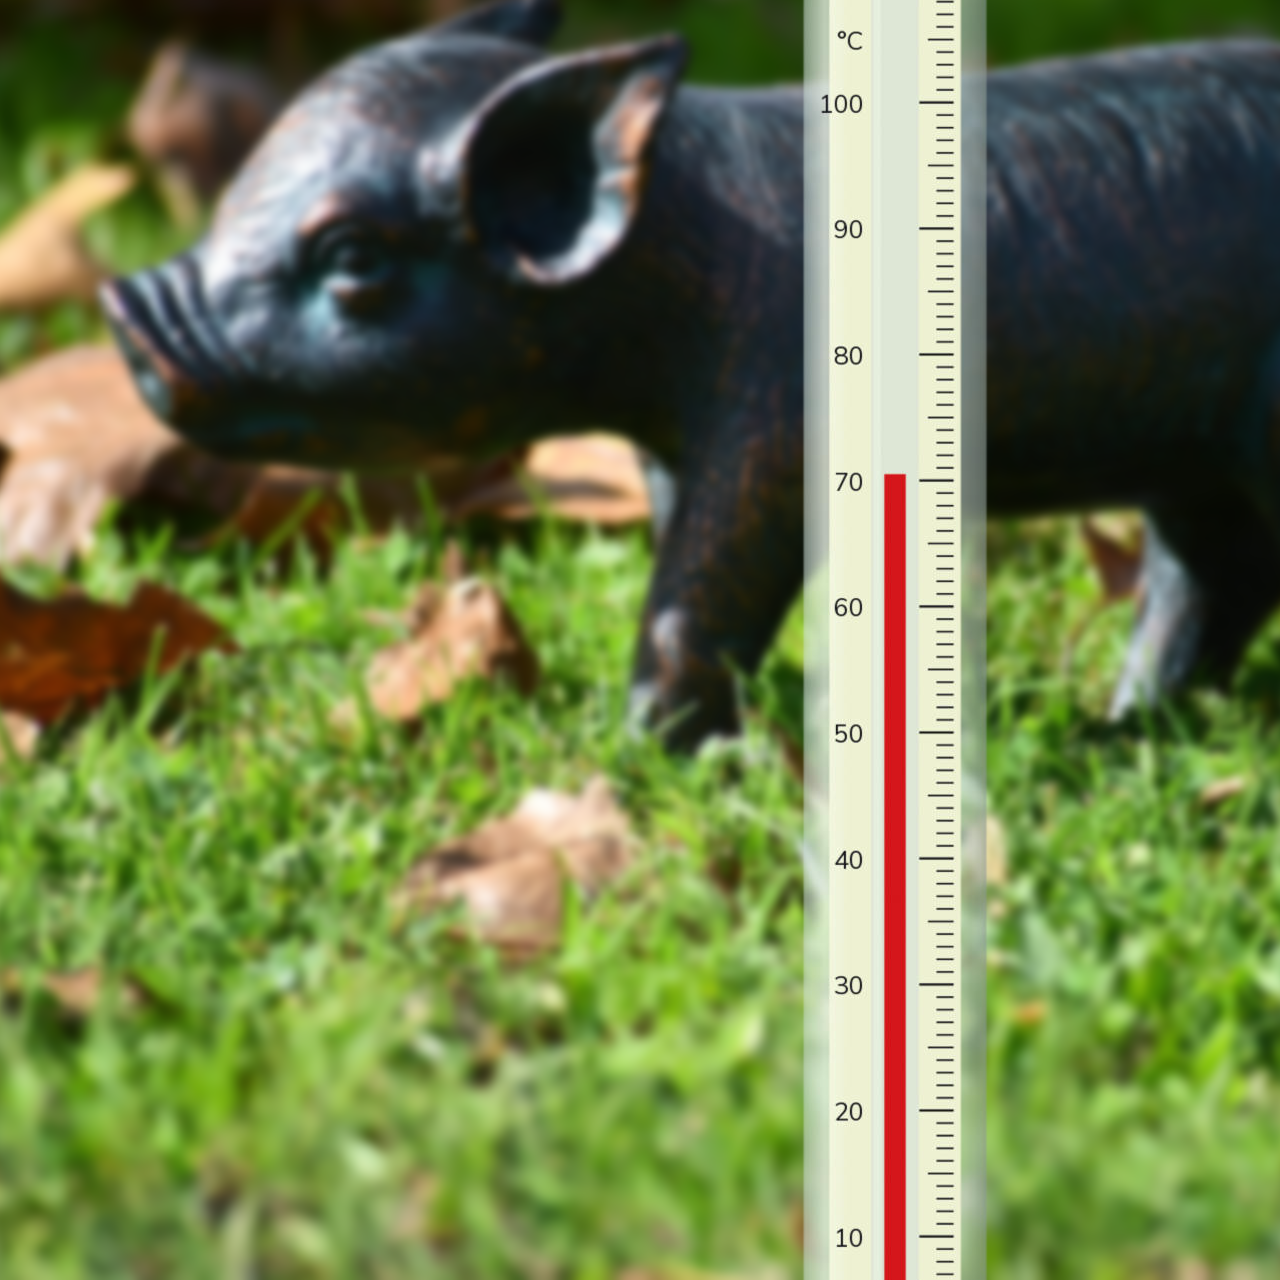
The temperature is 70.5 °C
